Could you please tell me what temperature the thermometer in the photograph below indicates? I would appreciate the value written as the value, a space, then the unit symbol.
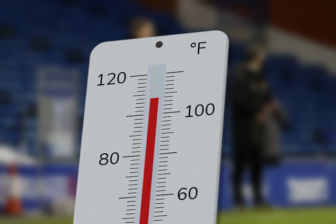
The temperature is 108 °F
